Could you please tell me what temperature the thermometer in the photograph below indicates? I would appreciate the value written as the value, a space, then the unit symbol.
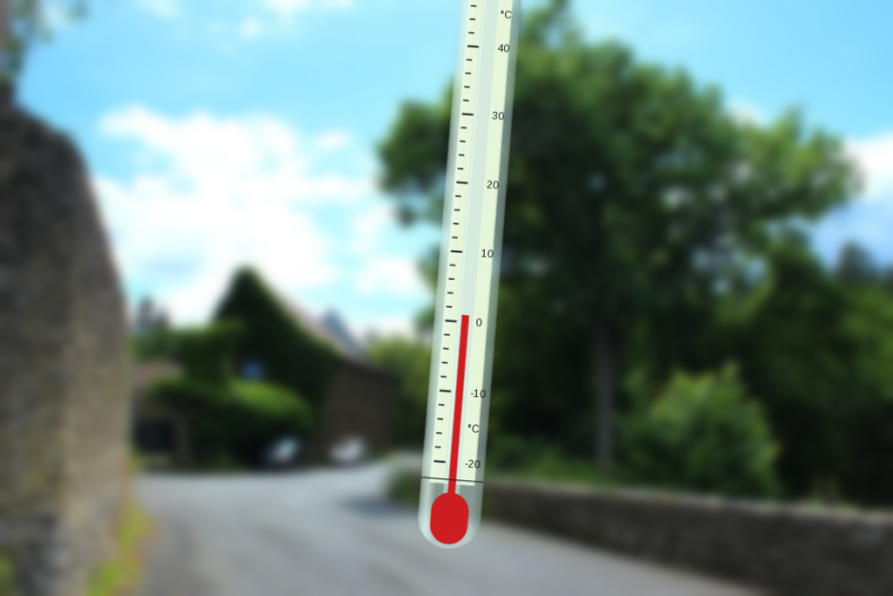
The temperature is 1 °C
